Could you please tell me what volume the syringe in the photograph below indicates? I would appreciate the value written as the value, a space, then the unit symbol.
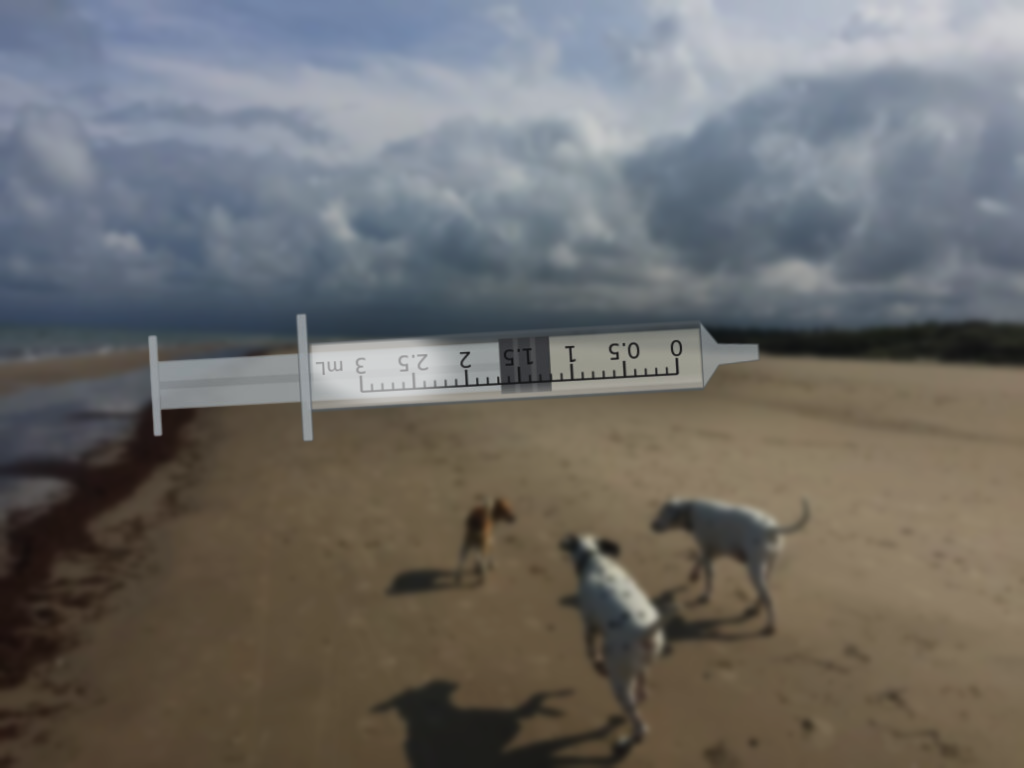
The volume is 1.2 mL
